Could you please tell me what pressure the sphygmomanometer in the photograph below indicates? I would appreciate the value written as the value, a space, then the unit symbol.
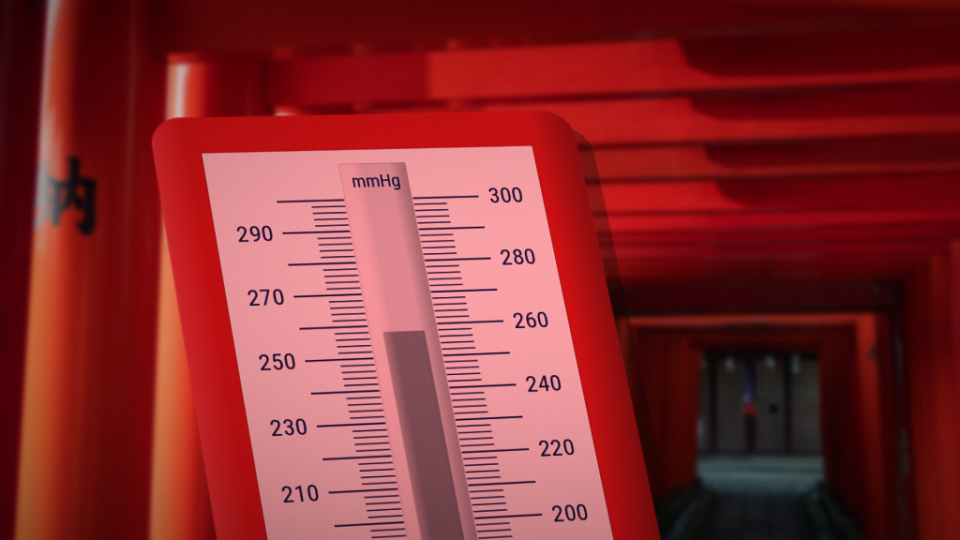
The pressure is 258 mmHg
